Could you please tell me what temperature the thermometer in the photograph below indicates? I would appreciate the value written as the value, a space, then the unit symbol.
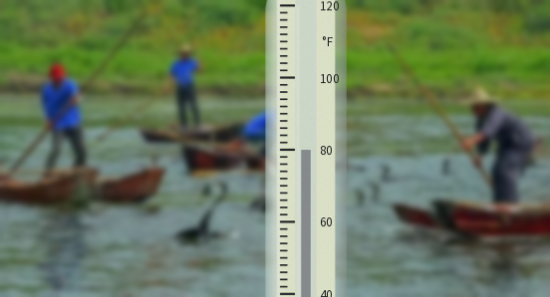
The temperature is 80 °F
